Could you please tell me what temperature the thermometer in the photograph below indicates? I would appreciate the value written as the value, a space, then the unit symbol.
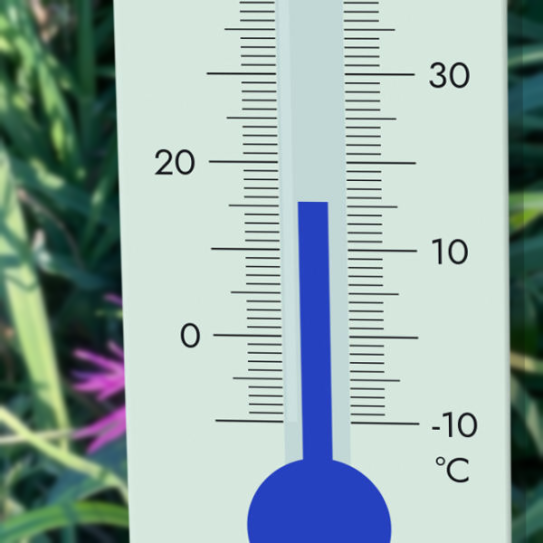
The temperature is 15.5 °C
